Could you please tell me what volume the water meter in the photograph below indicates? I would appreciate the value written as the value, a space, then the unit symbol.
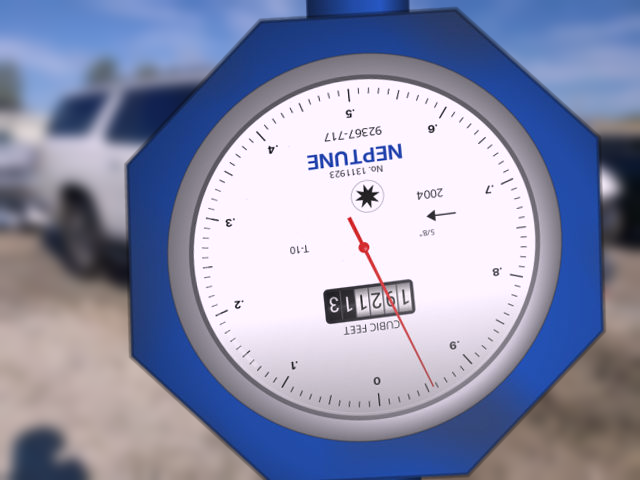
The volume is 192112.94 ft³
